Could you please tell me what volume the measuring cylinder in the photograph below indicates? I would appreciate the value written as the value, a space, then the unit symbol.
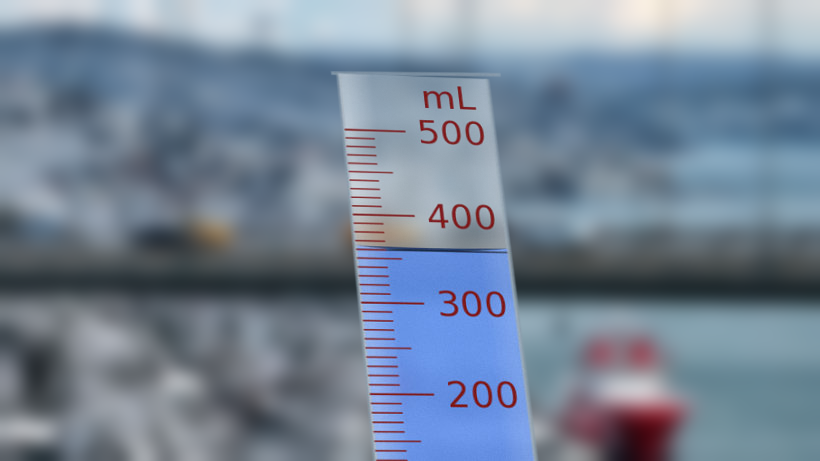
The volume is 360 mL
